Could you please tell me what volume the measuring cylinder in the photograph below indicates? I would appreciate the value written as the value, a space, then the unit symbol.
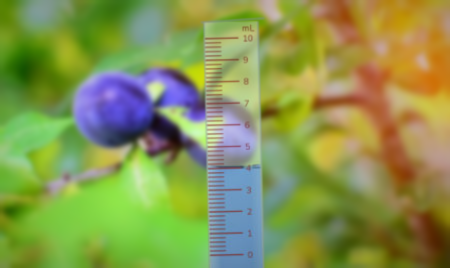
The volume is 4 mL
